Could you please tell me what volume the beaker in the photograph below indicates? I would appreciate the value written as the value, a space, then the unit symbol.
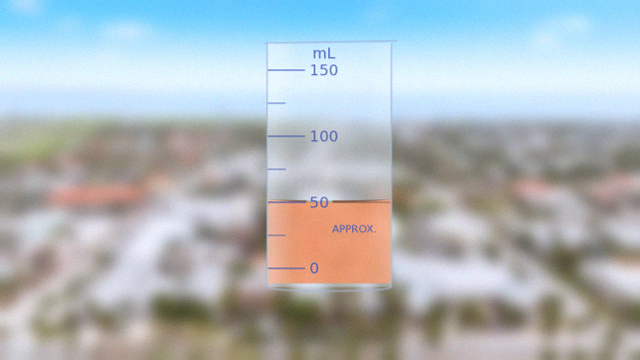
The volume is 50 mL
